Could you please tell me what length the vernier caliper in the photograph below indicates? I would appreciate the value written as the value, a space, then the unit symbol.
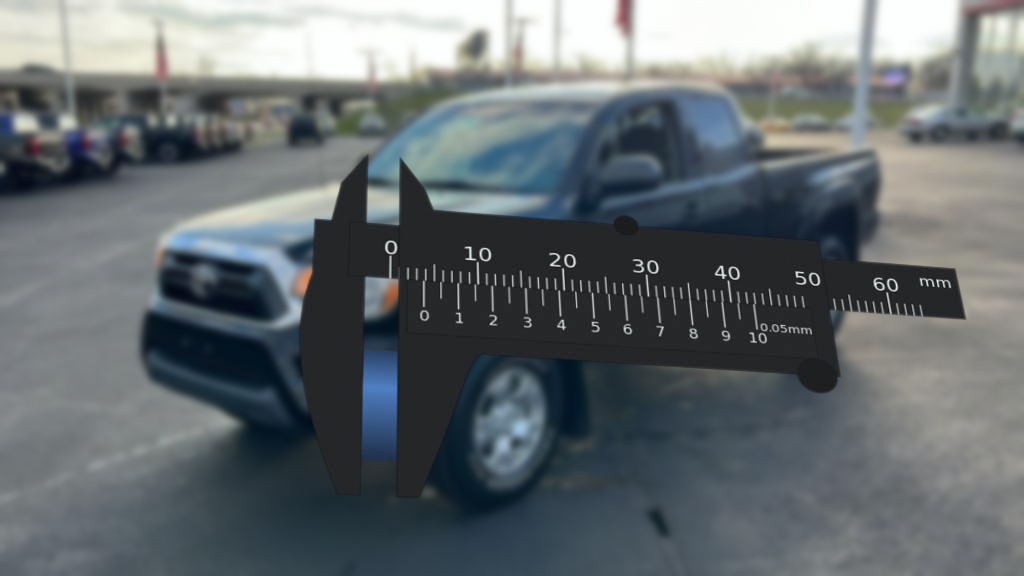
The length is 3.8 mm
